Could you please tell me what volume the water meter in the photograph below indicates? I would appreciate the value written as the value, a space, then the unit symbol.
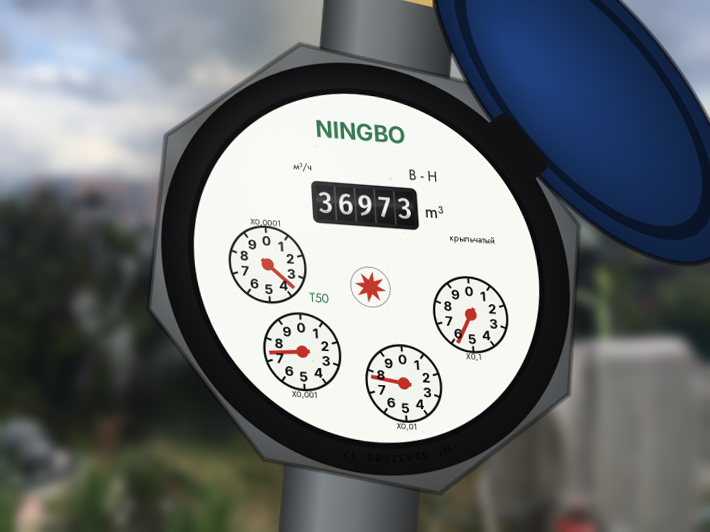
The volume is 36973.5773 m³
